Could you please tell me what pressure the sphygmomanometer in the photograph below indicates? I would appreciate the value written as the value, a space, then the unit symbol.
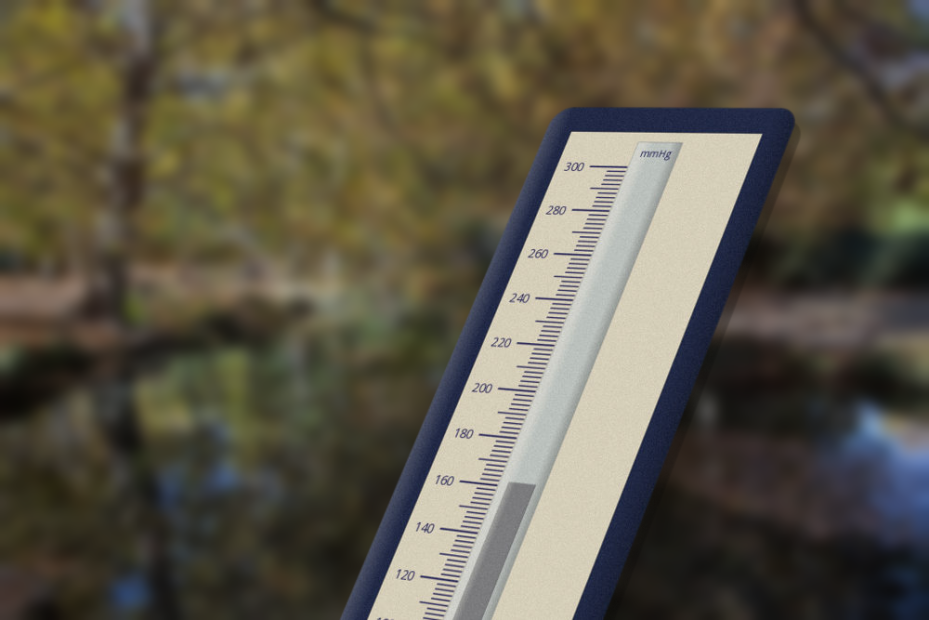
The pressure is 162 mmHg
